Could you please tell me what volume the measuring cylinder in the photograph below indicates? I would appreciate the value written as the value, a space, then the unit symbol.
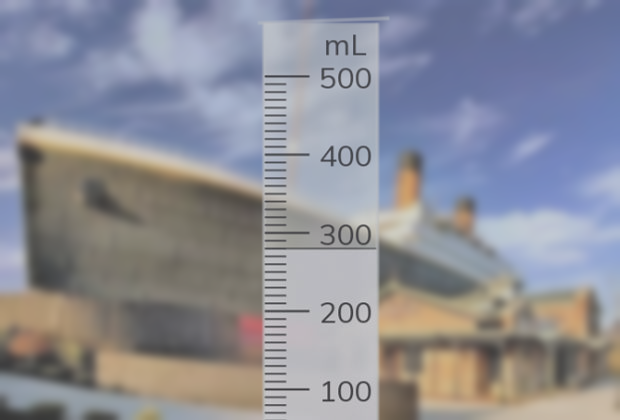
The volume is 280 mL
